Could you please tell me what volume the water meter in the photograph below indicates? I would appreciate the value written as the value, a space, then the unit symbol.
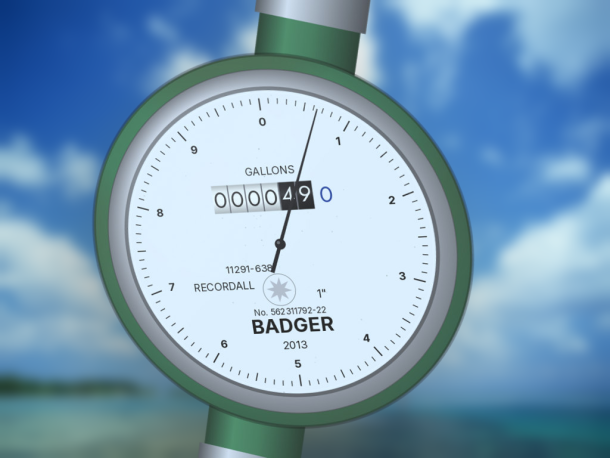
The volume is 490.6 gal
